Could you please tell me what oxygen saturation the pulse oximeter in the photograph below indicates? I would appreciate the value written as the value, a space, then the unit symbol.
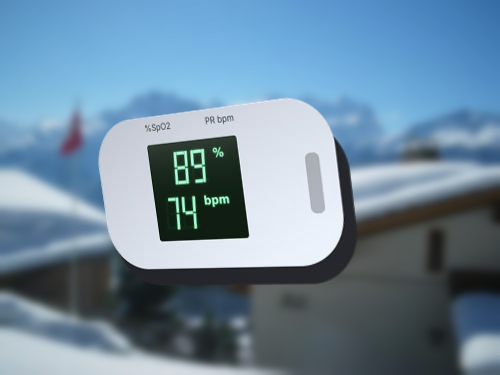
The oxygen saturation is 89 %
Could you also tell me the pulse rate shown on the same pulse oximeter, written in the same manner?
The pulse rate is 74 bpm
